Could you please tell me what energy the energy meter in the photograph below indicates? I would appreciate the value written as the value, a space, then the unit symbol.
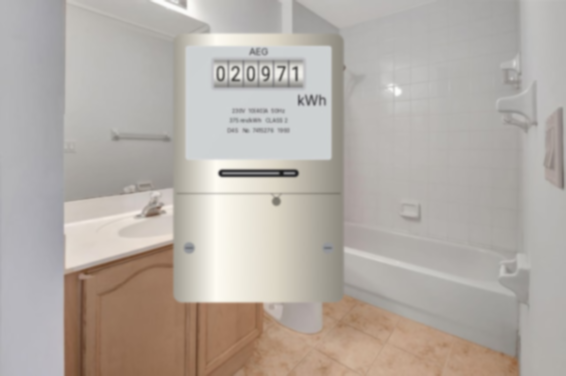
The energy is 20971 kWh
